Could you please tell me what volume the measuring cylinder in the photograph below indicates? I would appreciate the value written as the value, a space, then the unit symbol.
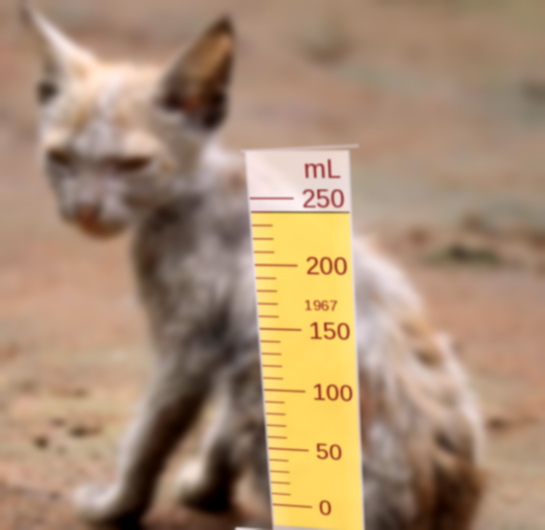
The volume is 240 mL
